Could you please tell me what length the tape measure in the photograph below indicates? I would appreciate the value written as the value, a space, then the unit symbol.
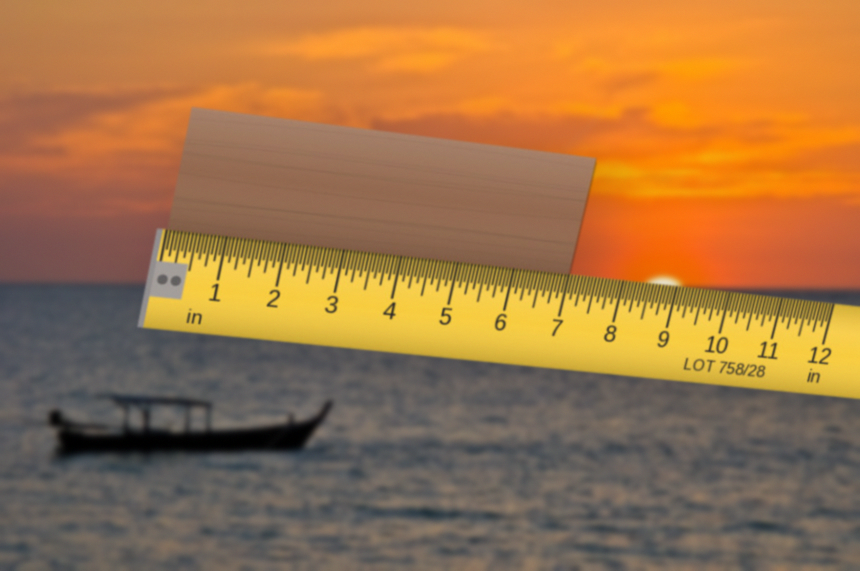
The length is 7 in
